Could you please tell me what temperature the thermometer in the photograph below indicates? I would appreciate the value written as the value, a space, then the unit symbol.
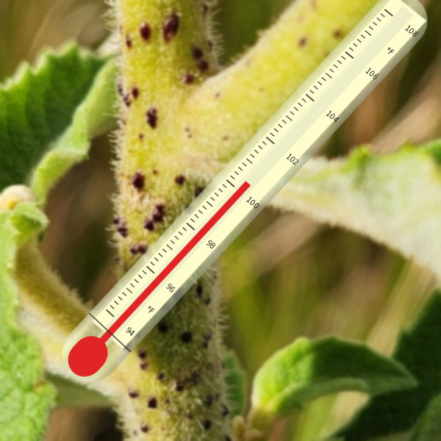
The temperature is 100.4 °F
